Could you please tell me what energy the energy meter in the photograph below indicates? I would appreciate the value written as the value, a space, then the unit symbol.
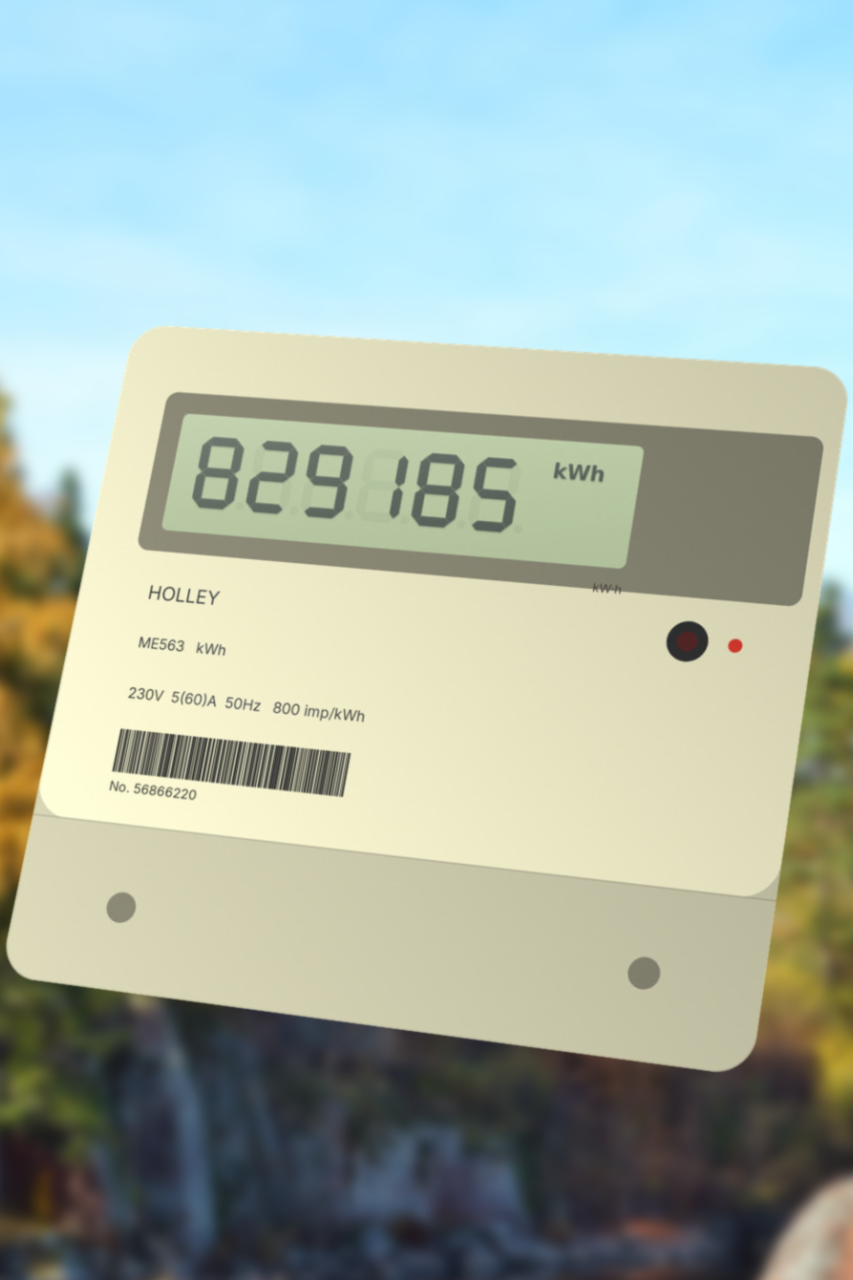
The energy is 829185 kWh
